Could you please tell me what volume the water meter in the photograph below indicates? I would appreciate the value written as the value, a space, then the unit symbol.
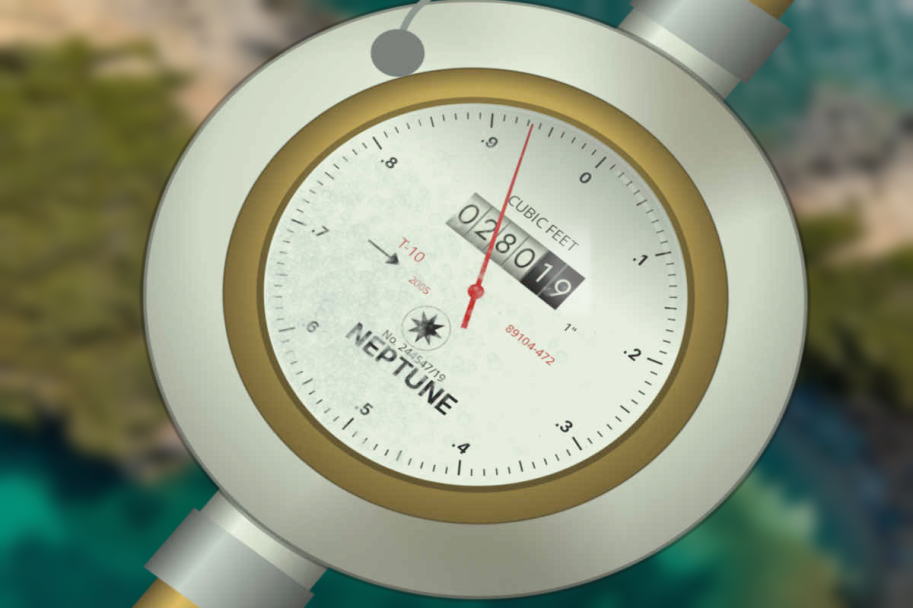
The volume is 28018.93 ft³
